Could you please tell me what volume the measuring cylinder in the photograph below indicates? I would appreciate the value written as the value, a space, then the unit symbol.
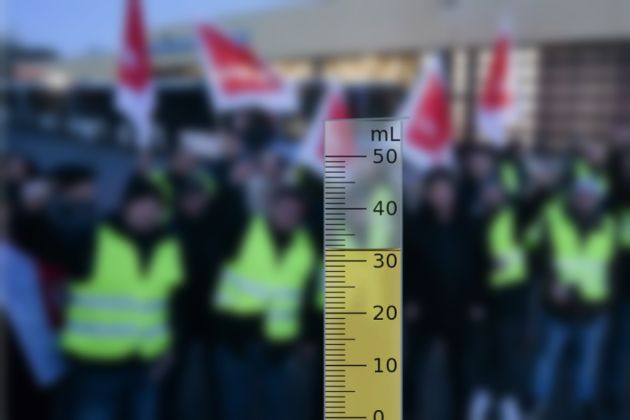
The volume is 32 mL
